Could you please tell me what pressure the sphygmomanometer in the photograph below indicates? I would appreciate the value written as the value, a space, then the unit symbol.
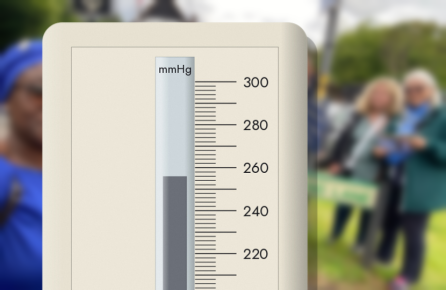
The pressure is 256 mmHg
